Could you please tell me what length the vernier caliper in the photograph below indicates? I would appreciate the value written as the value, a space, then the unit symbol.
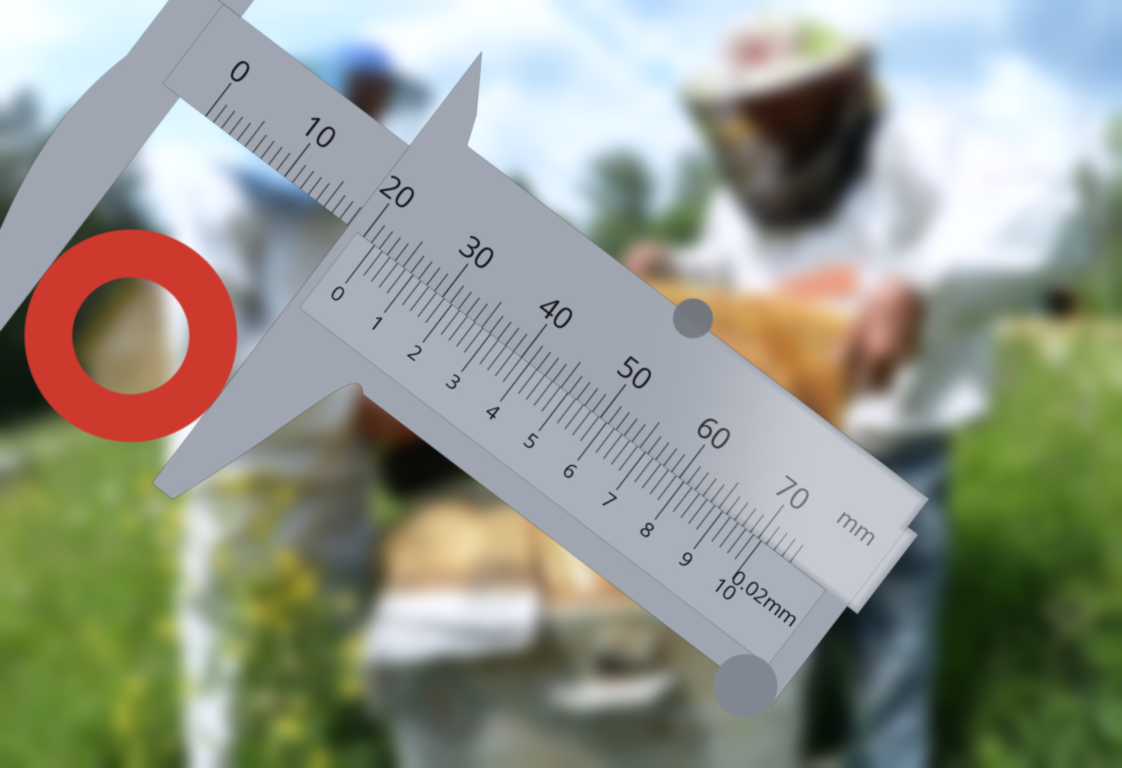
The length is 21.4 mm
